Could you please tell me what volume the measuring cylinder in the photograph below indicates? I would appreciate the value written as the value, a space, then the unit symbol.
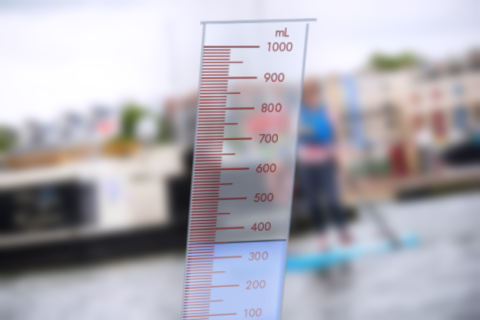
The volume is 350 mL
